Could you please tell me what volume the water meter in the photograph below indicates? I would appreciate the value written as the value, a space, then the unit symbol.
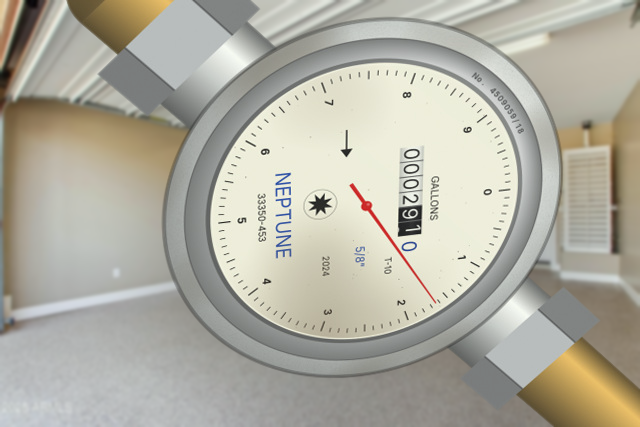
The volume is 2911.6 gal
